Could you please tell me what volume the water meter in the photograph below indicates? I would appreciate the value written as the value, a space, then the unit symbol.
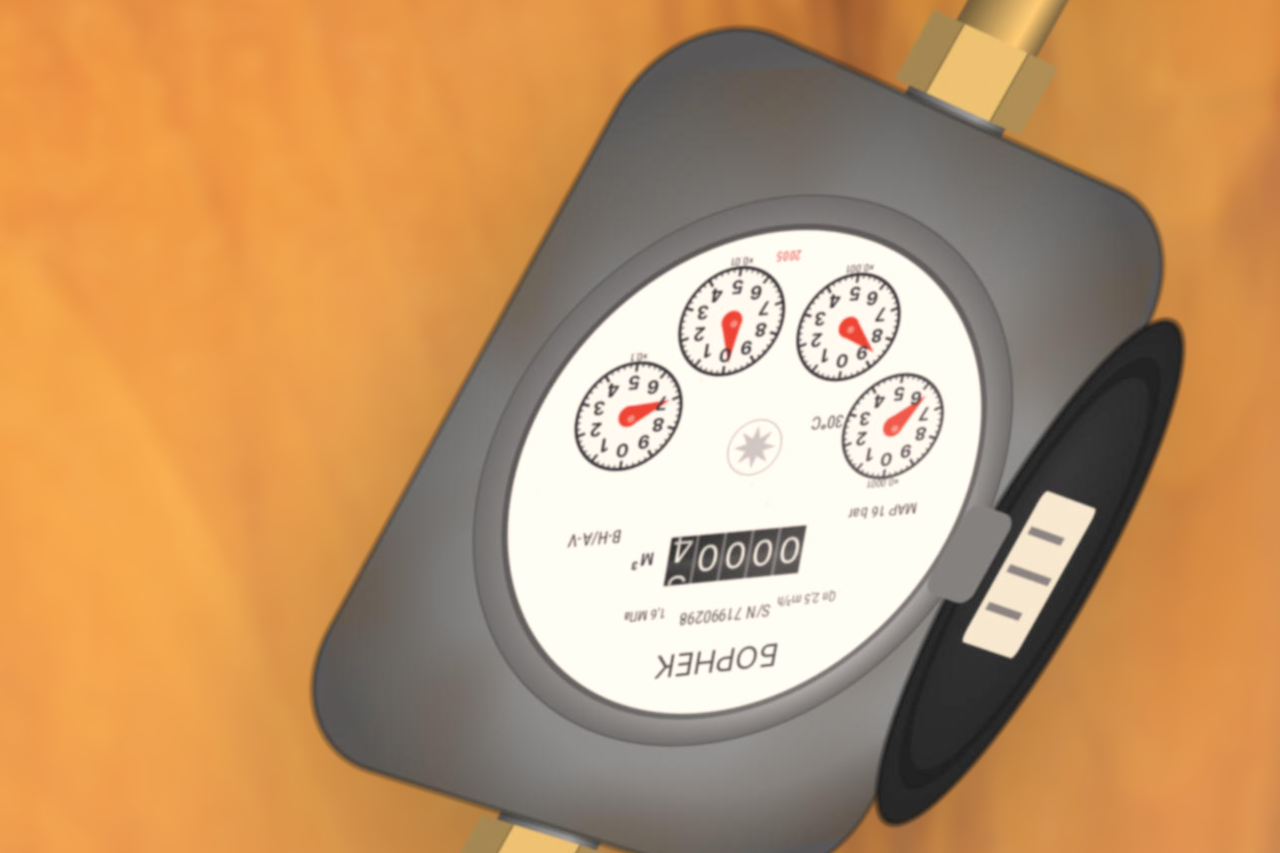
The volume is 3.6986 m³
